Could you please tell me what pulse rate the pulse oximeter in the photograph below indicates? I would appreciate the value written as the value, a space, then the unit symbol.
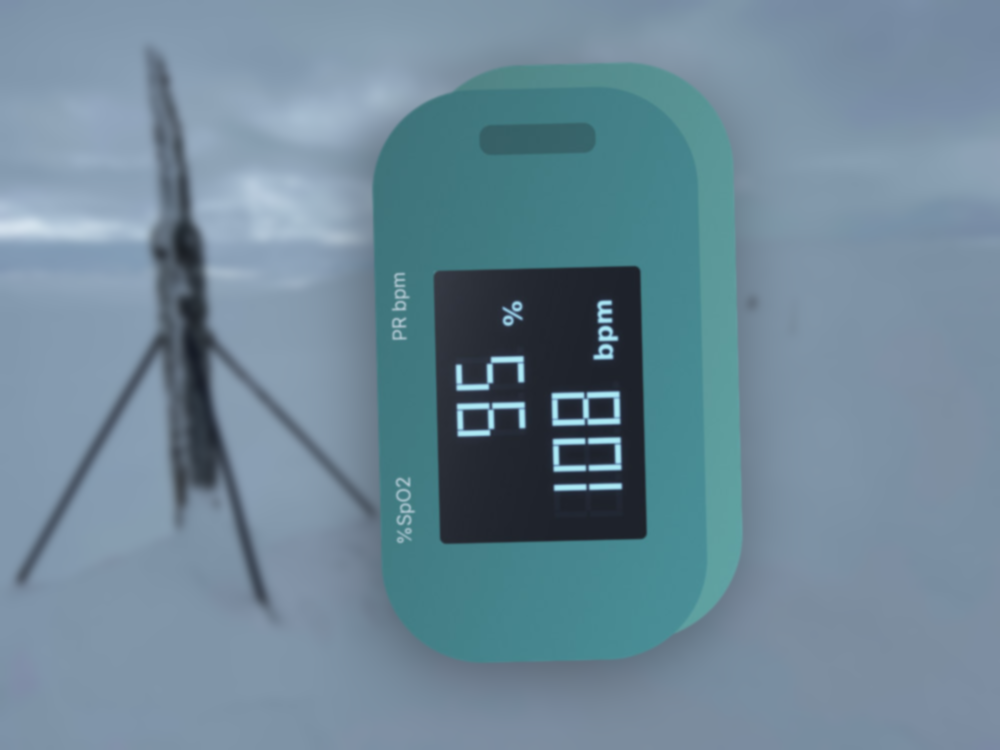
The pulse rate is 108 bpm
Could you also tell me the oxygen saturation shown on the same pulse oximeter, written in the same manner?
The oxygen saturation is 95 %
